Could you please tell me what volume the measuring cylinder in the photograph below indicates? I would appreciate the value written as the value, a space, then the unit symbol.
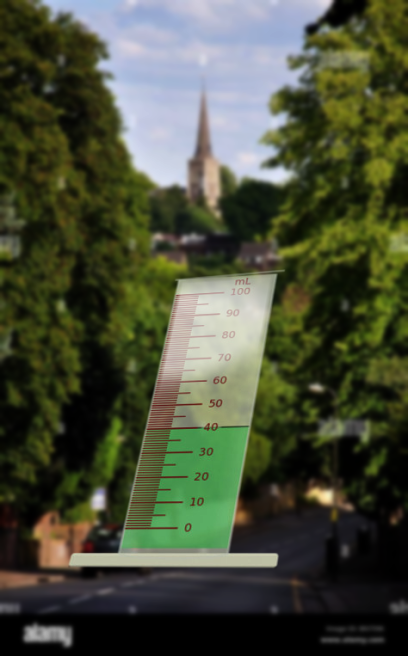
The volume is 40 mL
